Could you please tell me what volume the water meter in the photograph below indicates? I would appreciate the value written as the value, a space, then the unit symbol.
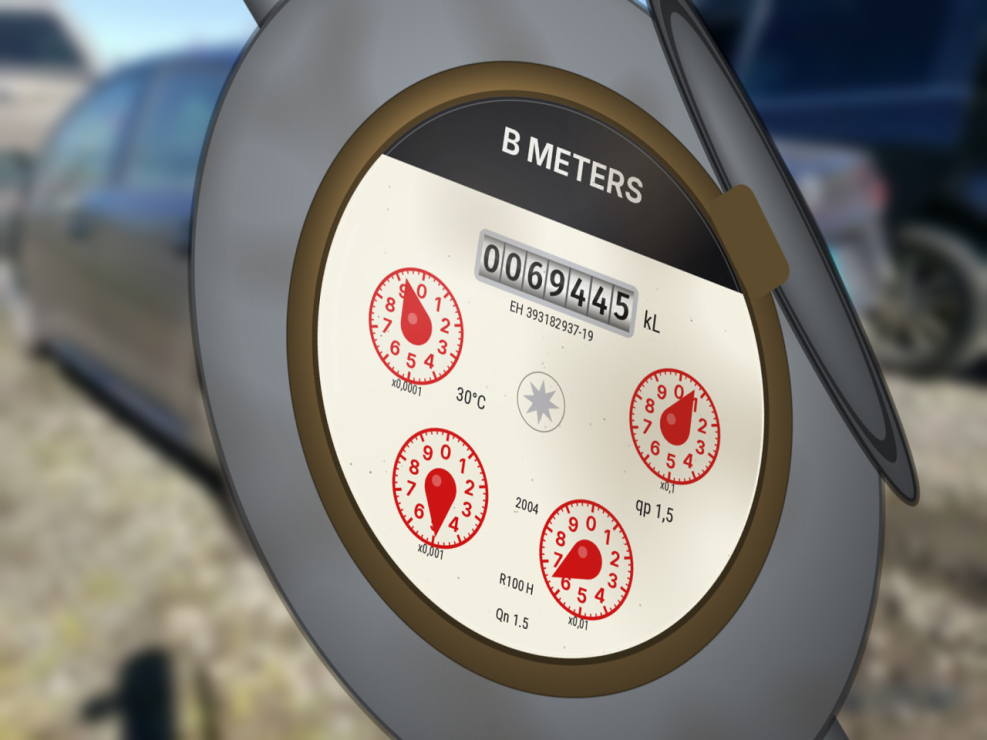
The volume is 69445.0649 kL
